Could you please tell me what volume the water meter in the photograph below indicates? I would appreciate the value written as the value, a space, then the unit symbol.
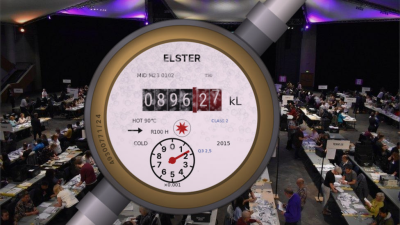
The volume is 896.271 kL
